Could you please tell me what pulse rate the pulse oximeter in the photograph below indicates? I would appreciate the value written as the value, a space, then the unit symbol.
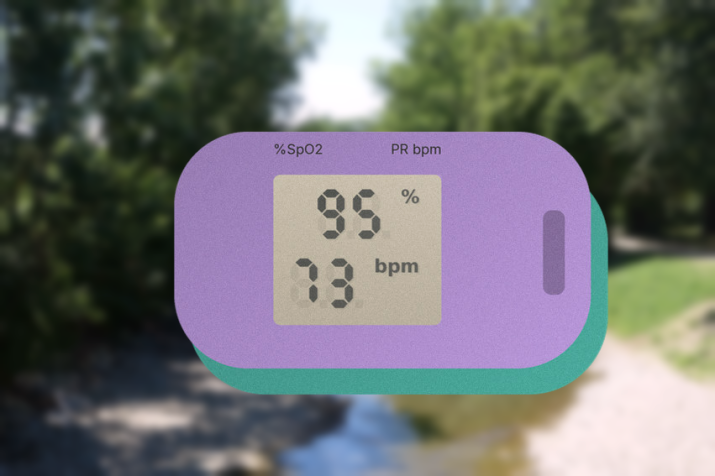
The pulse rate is 73 bpm
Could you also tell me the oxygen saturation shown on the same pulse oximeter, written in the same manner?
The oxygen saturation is 95 %
